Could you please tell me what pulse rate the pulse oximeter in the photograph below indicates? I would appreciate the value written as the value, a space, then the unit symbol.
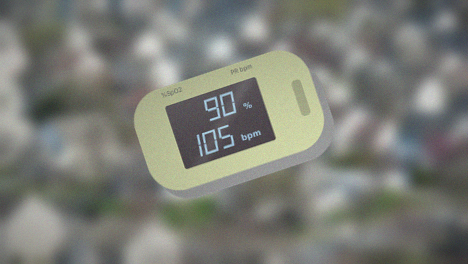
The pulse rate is 105 bpm
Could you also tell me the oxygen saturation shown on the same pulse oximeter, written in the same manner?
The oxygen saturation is 90 %
